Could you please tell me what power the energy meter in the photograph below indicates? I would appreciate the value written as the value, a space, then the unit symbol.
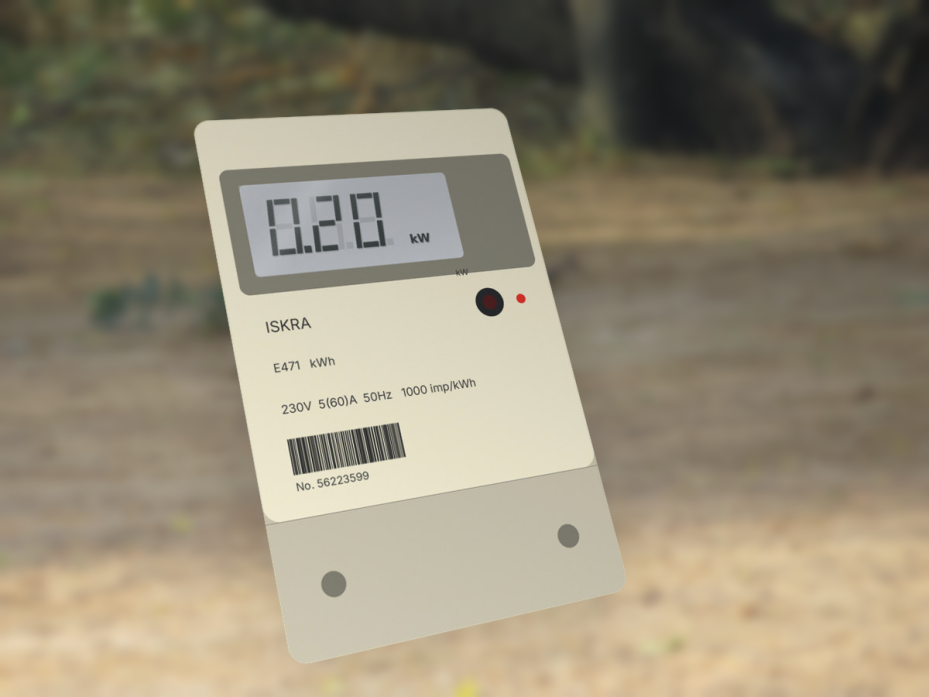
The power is 0.20 kW
